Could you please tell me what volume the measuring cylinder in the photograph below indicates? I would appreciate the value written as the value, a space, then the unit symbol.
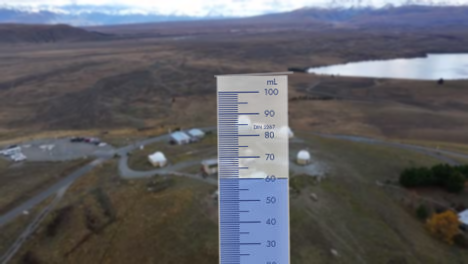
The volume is 60 mL
